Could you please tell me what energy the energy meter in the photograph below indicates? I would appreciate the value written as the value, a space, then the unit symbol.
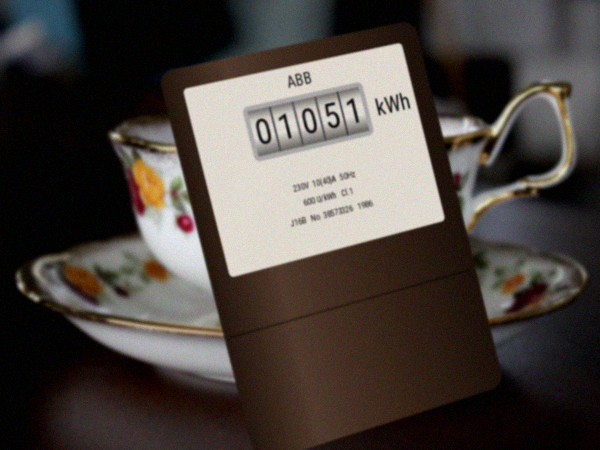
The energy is 1051 kWh
